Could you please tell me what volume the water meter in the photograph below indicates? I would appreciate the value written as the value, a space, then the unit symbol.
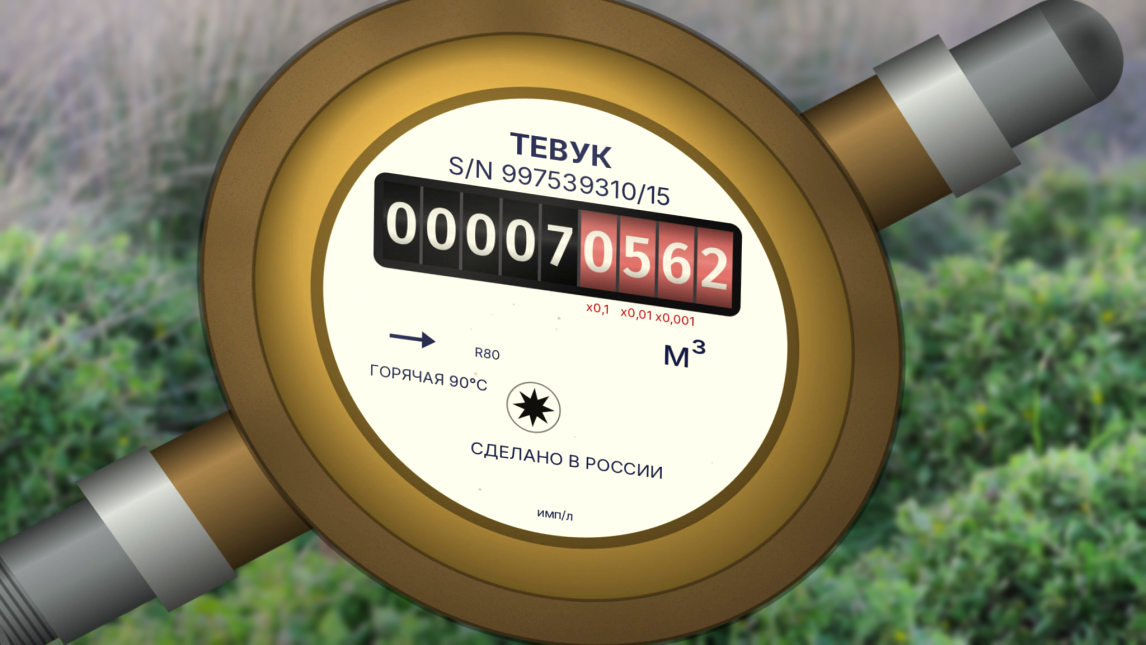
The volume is 7.0562 m³
